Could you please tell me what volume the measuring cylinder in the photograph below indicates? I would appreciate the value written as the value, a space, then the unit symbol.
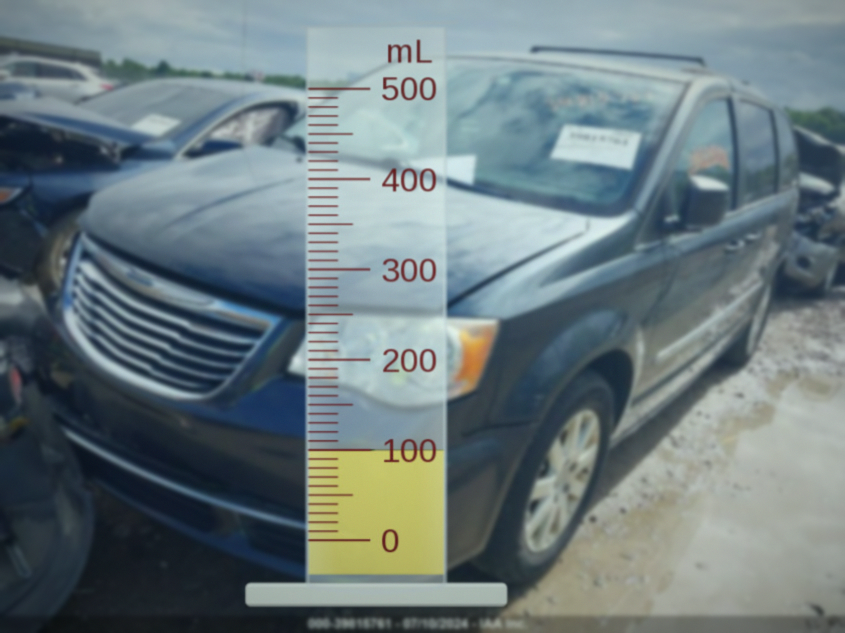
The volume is 100 mL
